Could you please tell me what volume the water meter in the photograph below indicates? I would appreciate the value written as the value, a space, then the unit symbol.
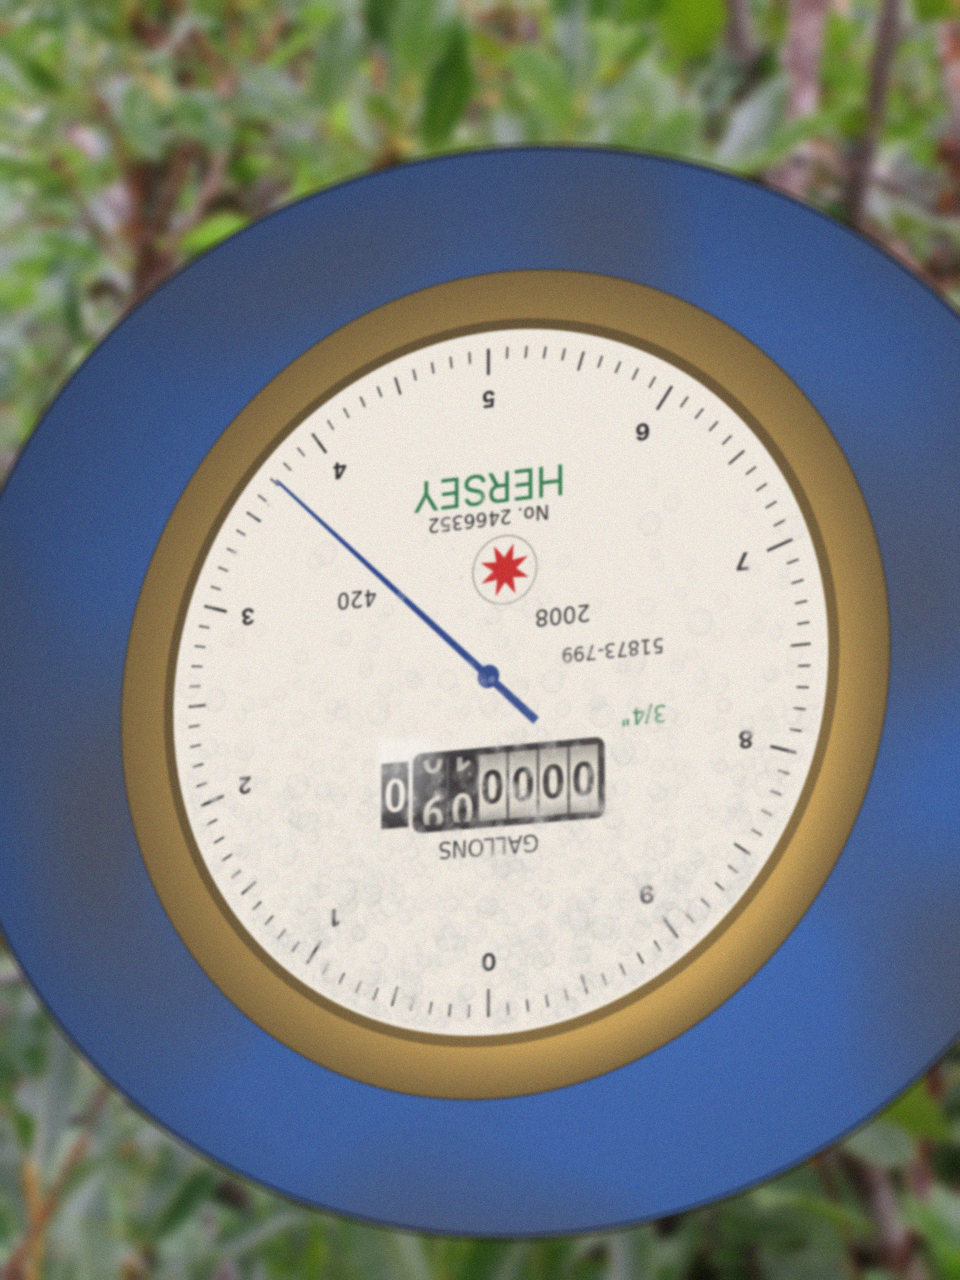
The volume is 93.7 gal
